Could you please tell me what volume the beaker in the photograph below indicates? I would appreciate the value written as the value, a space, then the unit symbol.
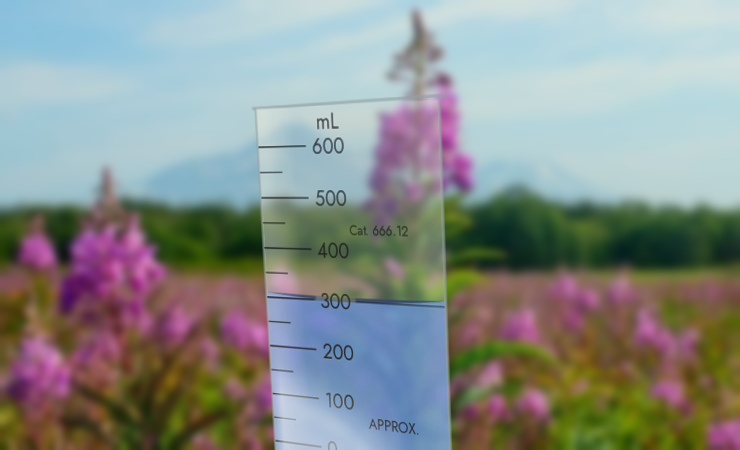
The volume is 300 mL
